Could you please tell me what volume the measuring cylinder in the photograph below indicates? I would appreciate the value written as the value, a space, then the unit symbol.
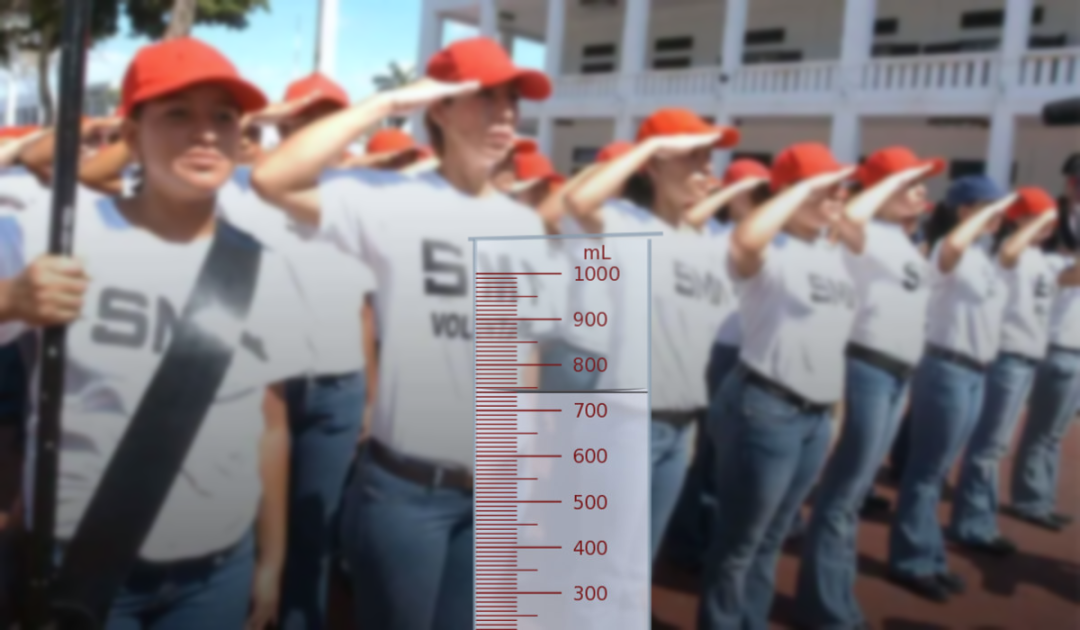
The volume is 740 mL
